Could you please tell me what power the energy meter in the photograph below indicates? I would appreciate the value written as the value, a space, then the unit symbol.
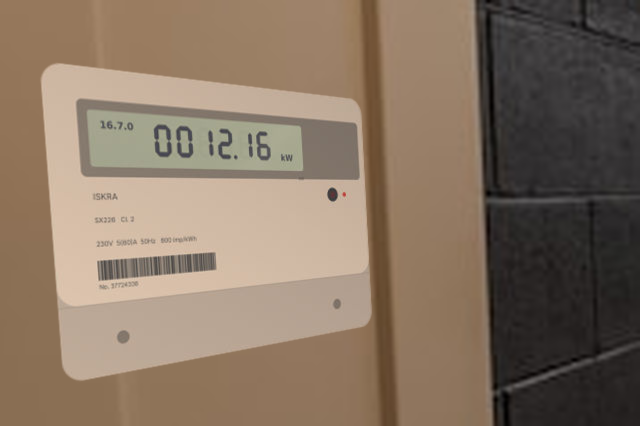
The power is 12.16 kW
